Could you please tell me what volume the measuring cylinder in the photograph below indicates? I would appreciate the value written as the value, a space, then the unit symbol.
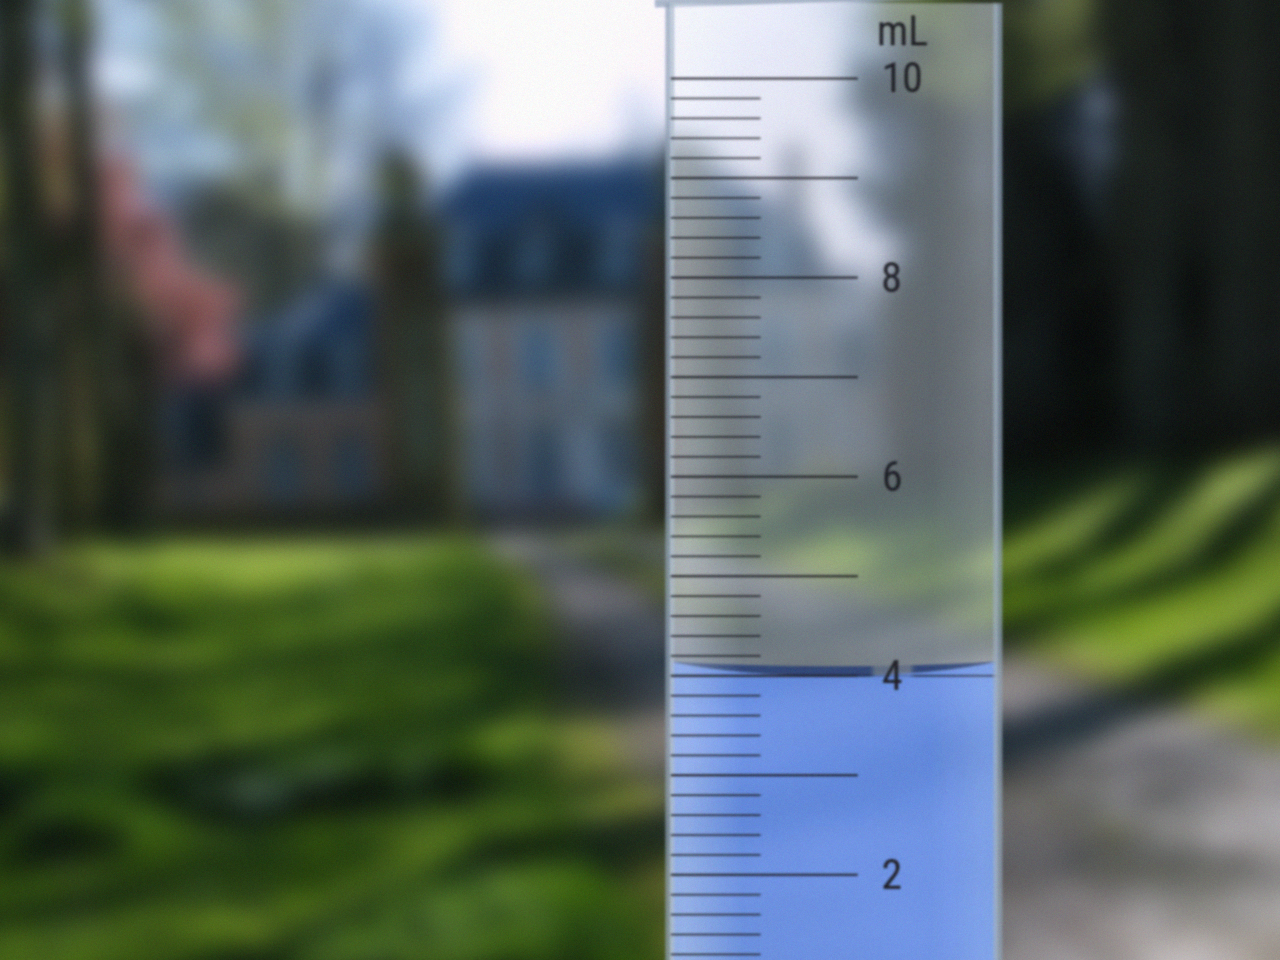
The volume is 4 mL
